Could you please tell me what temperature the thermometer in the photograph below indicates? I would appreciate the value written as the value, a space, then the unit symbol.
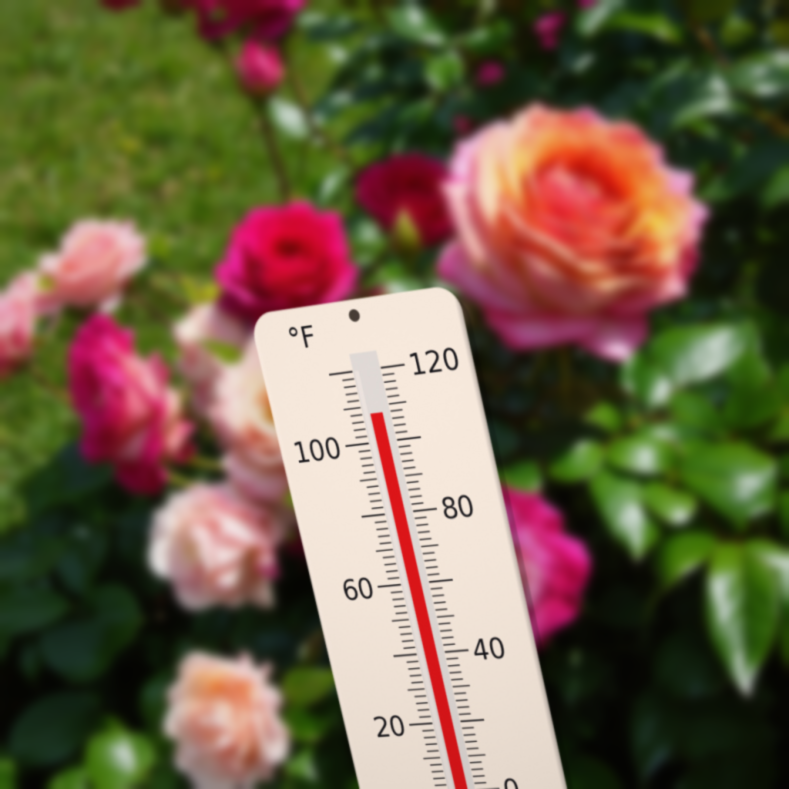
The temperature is 108 °F
